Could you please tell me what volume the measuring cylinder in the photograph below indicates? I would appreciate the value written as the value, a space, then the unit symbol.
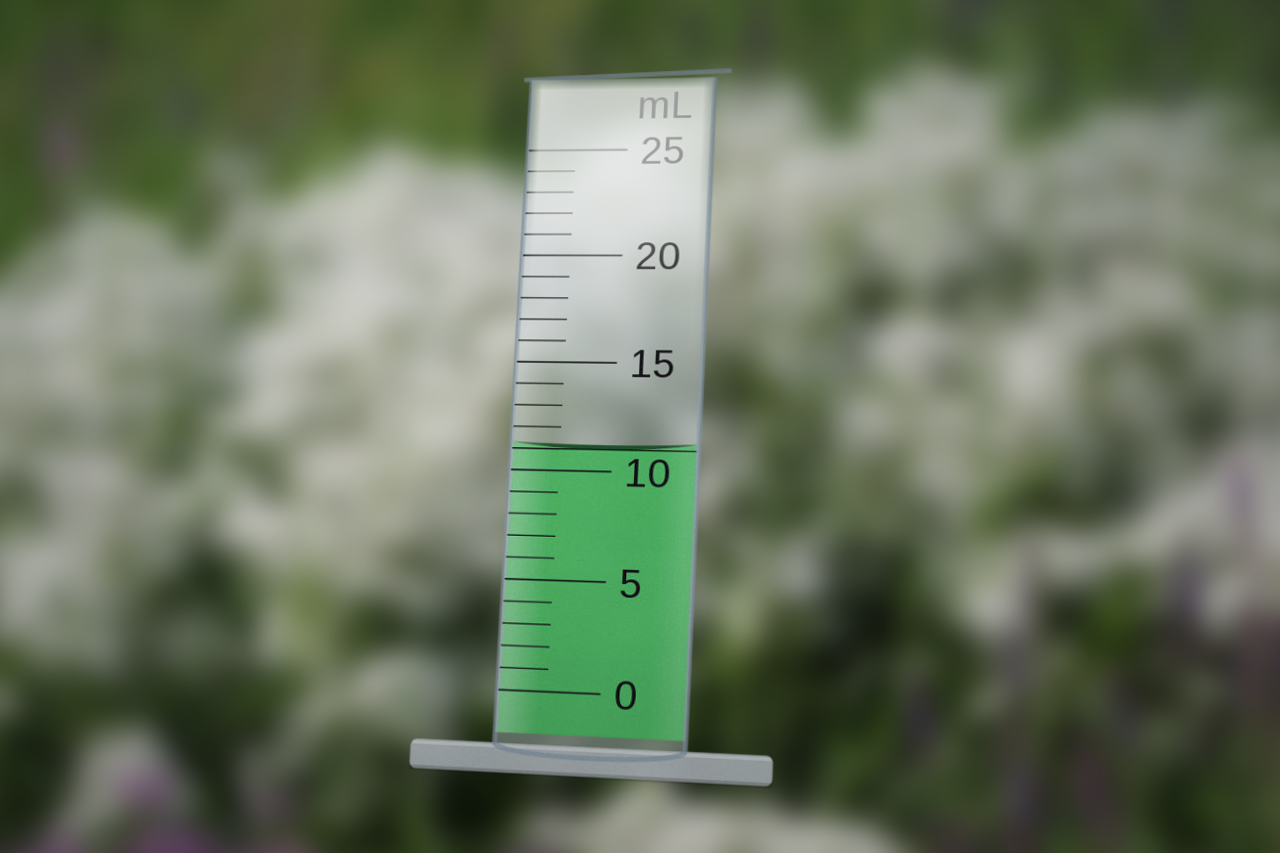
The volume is 11 mL
